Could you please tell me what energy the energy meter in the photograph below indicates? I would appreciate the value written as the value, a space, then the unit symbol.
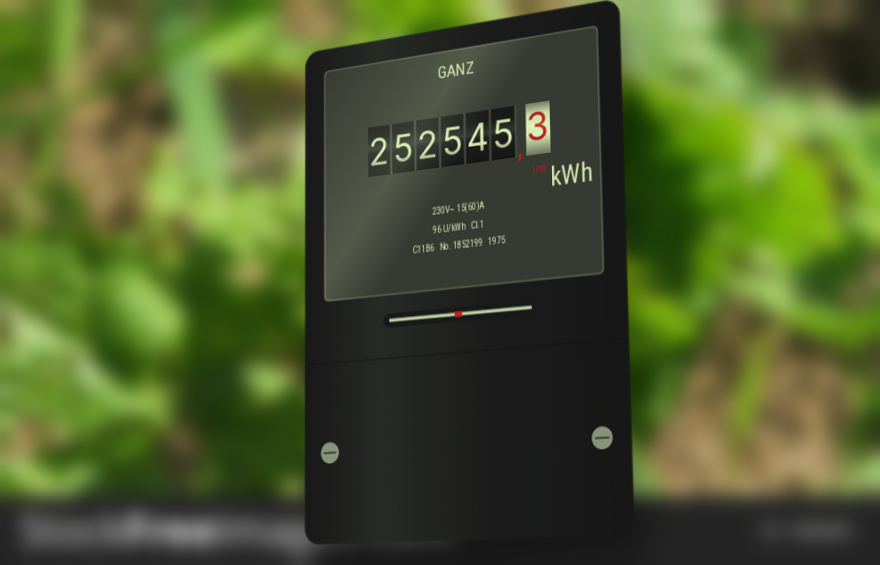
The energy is 252545.3 kWh
